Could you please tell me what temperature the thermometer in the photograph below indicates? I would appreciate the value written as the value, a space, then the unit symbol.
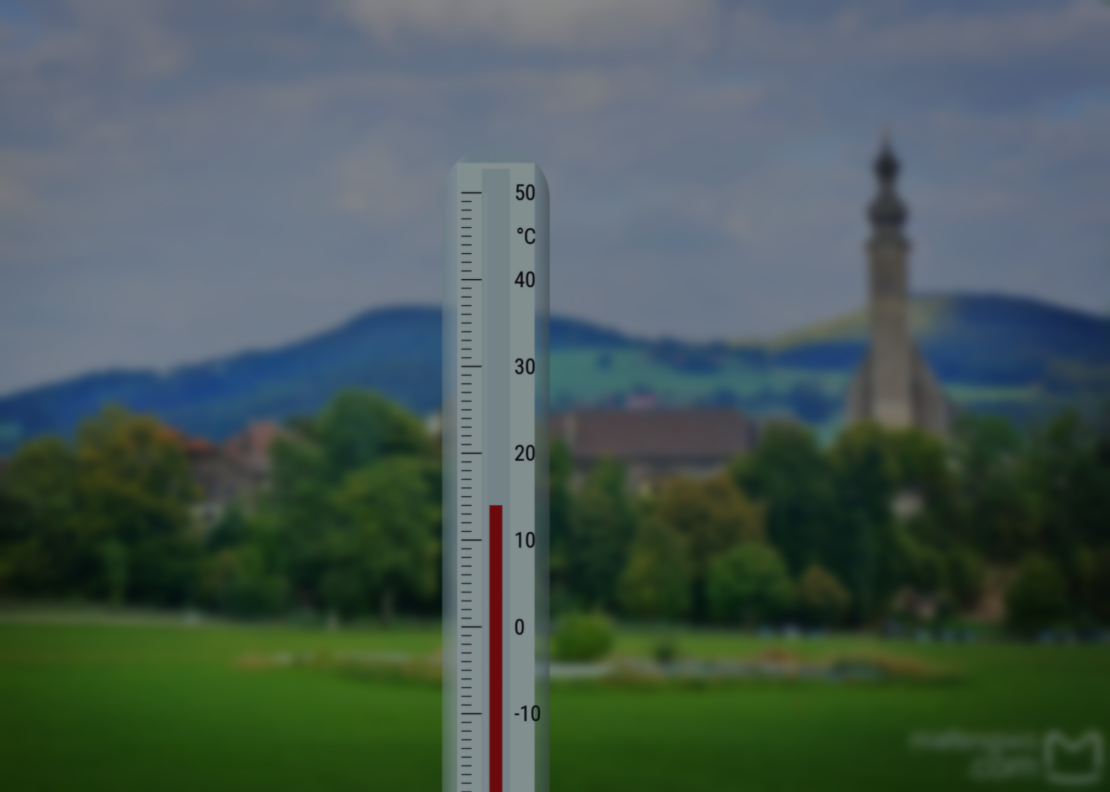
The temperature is 14 °C
